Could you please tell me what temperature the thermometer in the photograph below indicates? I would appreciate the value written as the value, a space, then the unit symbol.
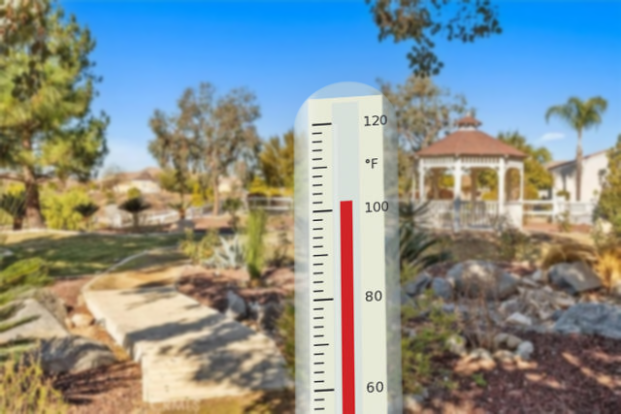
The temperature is 102 °F
